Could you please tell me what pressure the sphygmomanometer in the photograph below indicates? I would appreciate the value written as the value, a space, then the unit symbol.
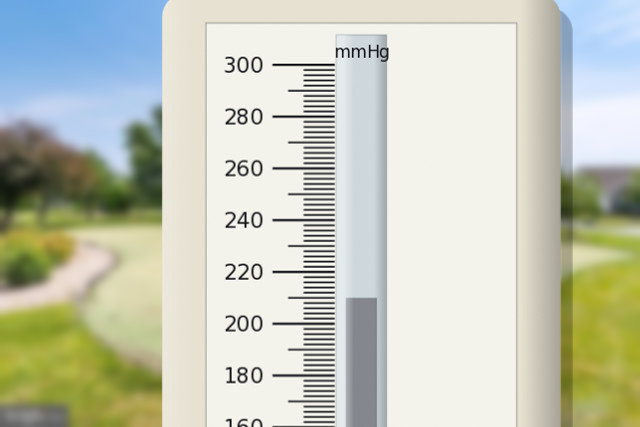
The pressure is 210 mmHg
